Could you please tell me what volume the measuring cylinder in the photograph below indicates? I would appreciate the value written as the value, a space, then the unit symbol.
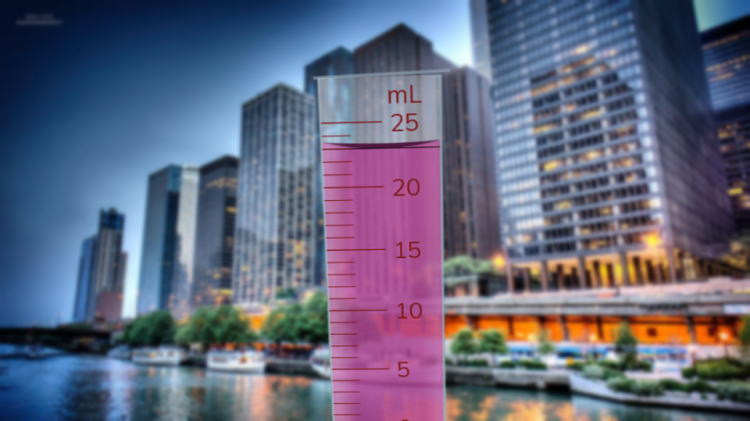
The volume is 23 mL
